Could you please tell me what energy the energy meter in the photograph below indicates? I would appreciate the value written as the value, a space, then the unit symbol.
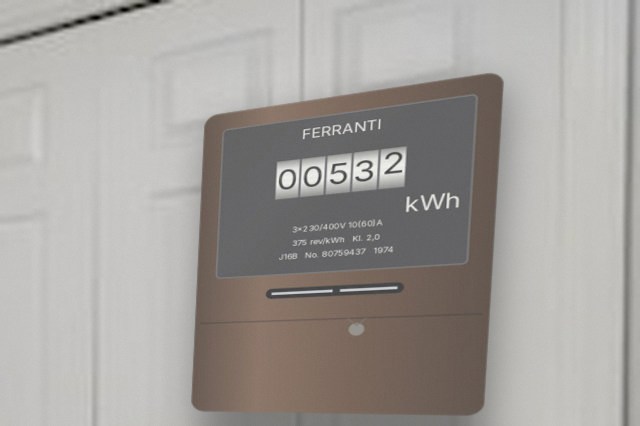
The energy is 532 kWh
